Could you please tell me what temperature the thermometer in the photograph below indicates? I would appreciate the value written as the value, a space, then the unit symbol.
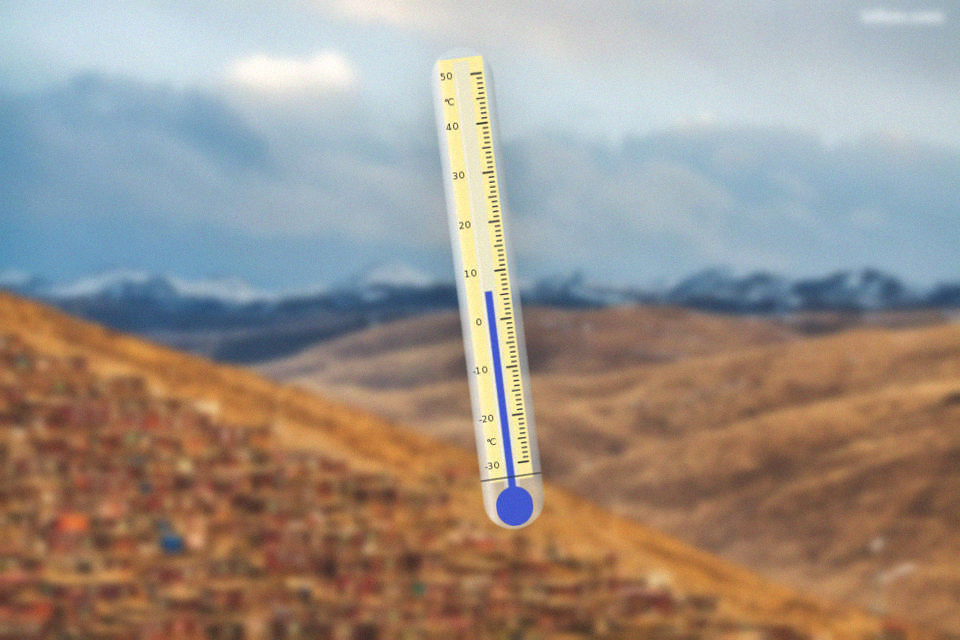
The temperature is 6 °C
